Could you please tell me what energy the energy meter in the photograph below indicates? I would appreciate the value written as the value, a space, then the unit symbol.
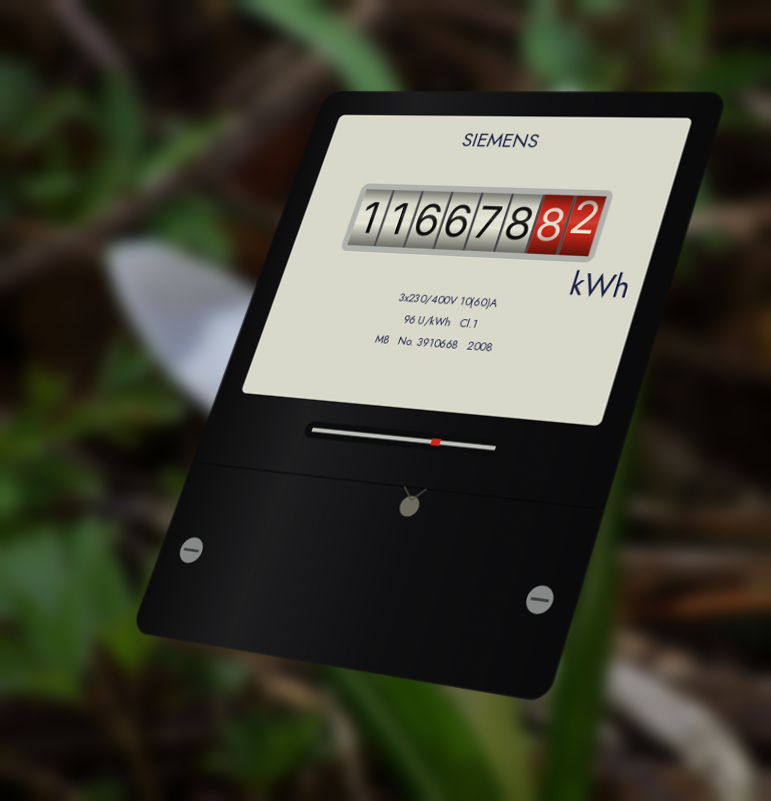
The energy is 116678.82 kWh
